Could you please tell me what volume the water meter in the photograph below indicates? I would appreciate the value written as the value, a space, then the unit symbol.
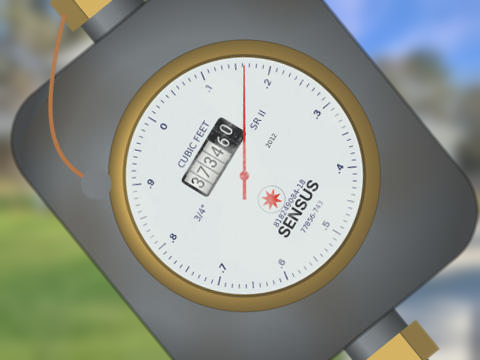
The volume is 373460.16 ft³
